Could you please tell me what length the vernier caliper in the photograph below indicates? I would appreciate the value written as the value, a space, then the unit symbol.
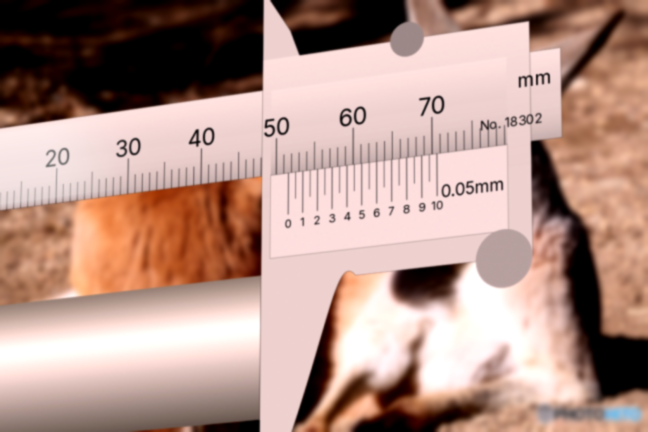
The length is 51.6 mm
